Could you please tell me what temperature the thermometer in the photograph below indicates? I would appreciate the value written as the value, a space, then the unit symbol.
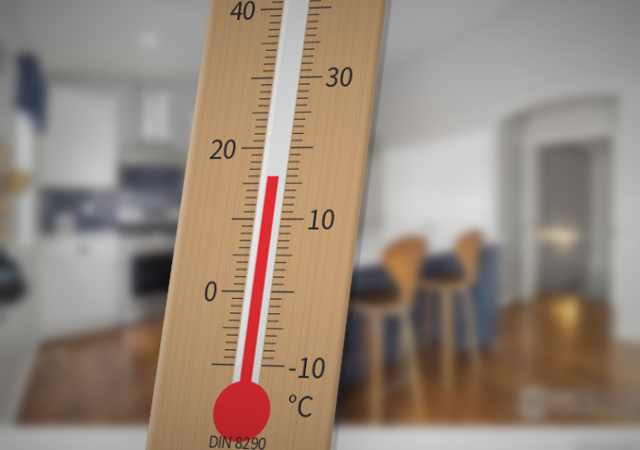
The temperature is 16 °C
